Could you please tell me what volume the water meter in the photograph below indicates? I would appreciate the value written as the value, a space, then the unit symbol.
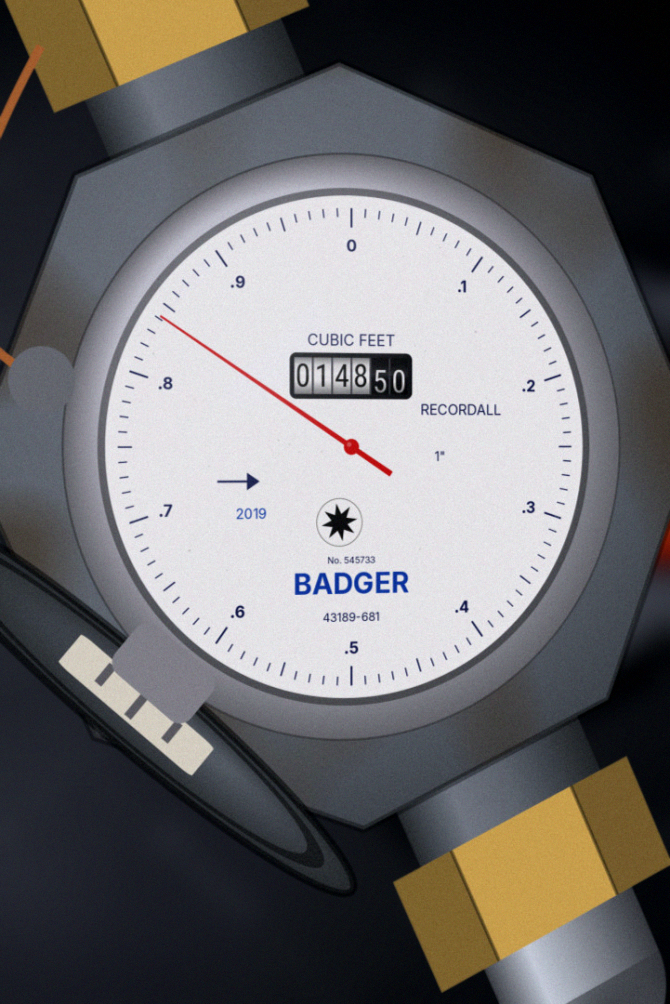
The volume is 14849.84 ft³
